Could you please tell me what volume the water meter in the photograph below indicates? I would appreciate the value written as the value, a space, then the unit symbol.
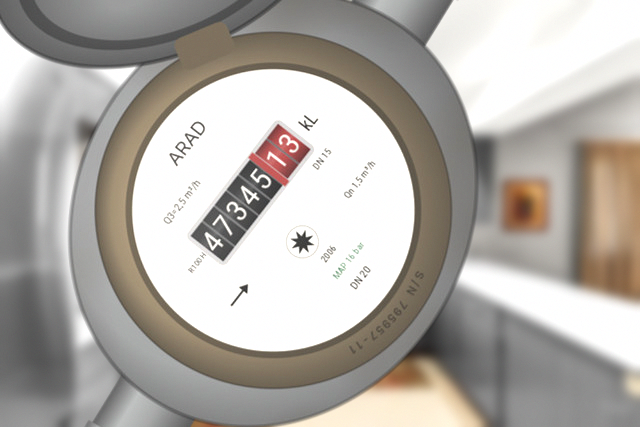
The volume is 47345.13 kL
